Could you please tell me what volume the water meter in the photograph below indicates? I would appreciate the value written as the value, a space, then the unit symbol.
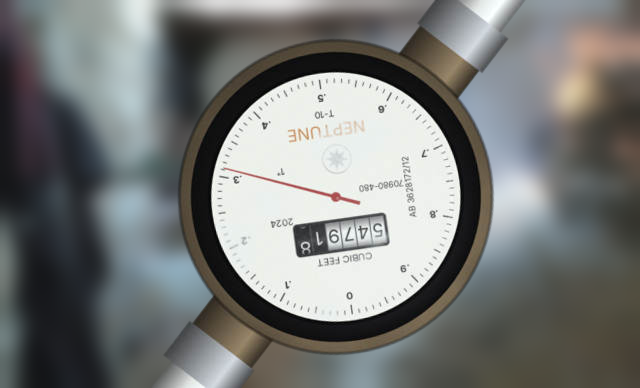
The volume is 547918.31 ft³
